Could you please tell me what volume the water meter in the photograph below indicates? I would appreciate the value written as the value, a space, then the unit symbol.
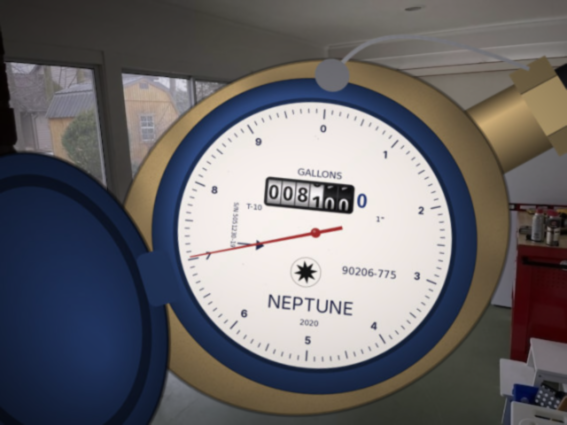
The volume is 80997.0 gal
